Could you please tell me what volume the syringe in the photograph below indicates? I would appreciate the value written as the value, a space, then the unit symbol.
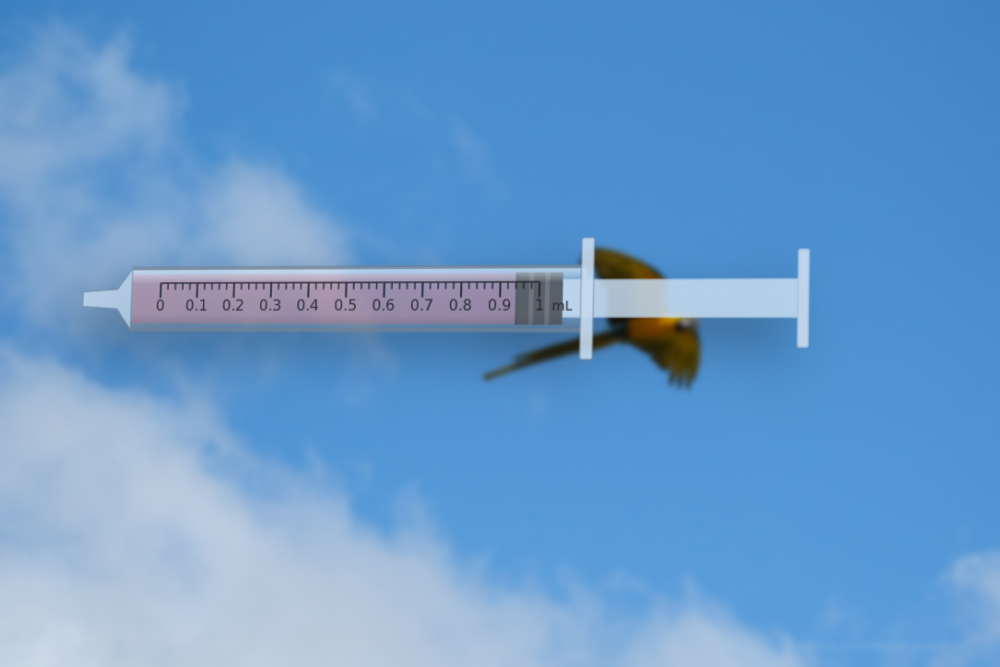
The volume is 0.94 mL
